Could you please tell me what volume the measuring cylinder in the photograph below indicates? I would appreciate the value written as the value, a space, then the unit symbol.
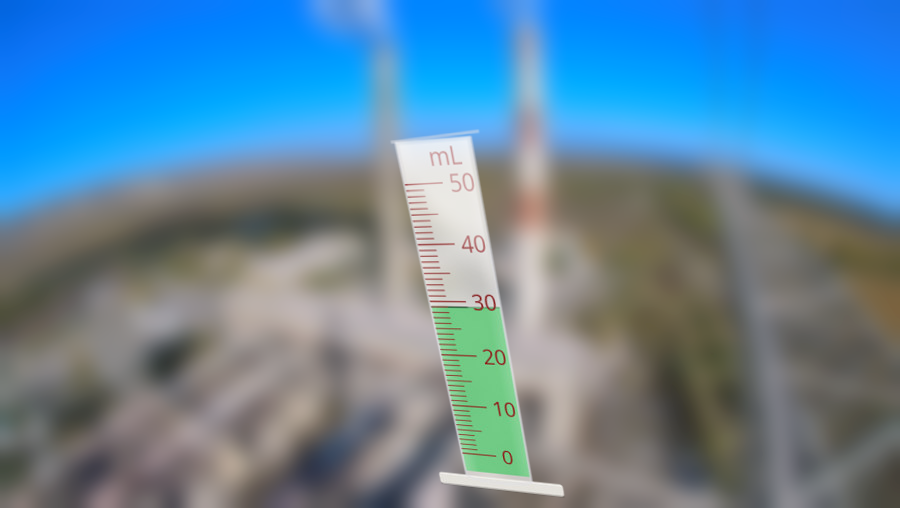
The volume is 29 mL
